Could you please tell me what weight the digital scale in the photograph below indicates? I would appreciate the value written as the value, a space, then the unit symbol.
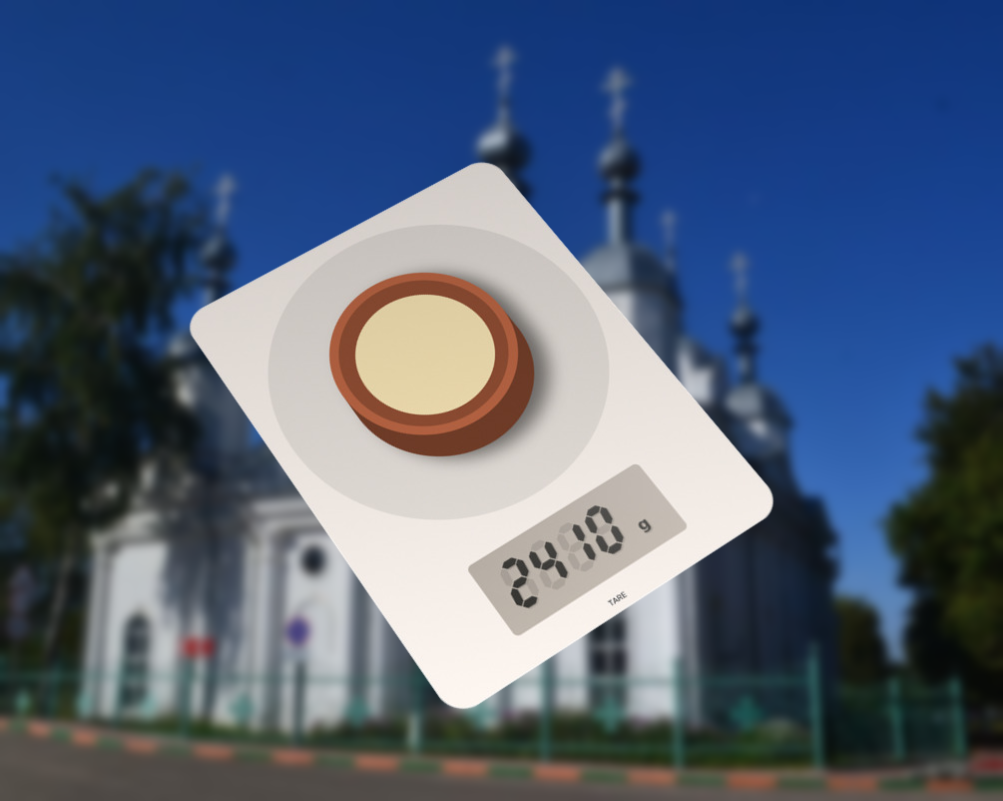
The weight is 2410 g
